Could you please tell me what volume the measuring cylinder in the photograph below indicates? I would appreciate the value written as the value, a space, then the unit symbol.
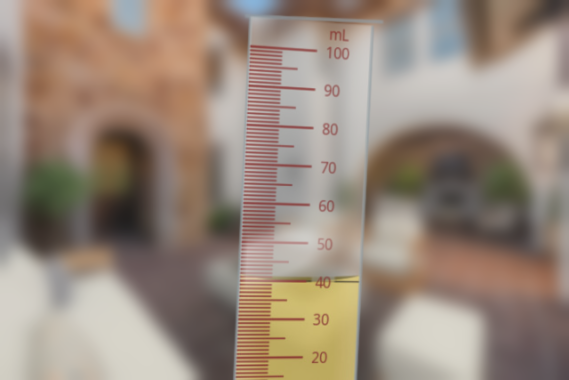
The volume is 40 mL
